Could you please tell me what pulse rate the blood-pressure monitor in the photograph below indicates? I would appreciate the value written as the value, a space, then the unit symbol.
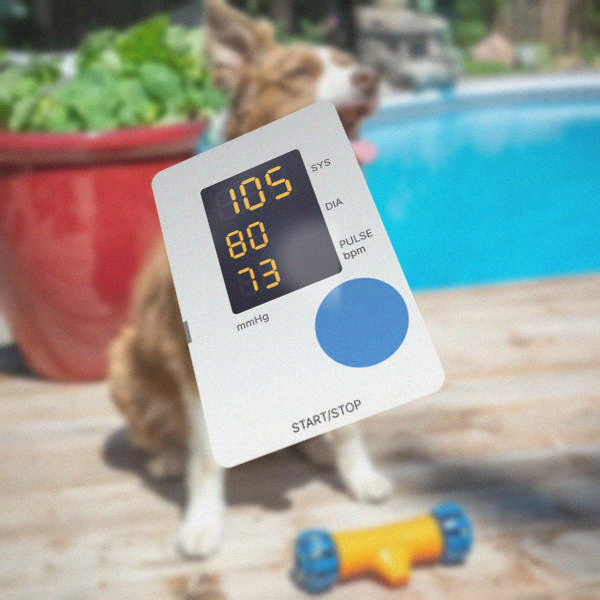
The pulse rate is 73 bpm
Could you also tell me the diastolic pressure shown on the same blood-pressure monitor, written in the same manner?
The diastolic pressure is 80 mmHg
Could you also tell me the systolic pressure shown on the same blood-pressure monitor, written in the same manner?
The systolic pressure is 105 mmHg
